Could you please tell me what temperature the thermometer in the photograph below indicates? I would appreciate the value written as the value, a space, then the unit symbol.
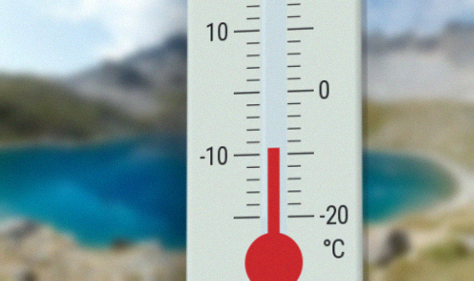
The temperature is -9 °C
